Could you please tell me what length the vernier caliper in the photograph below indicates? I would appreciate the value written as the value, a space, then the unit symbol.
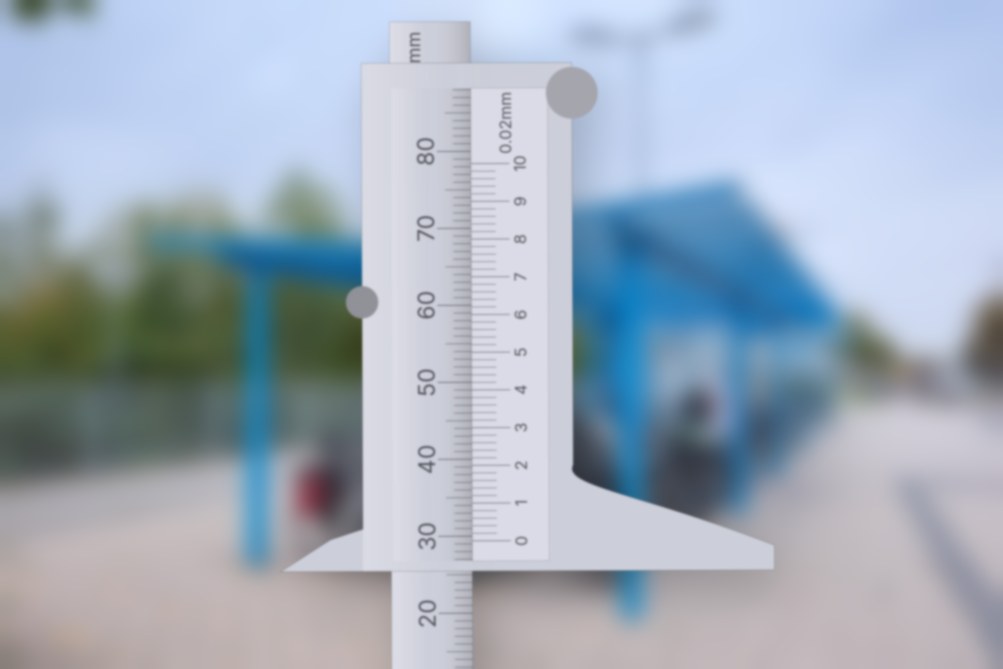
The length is 29.4 mm
